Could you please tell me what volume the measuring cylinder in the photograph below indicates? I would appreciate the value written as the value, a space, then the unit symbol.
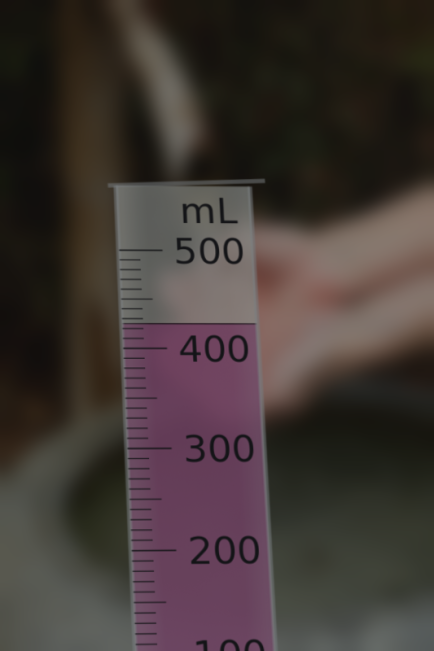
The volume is 425 mL
